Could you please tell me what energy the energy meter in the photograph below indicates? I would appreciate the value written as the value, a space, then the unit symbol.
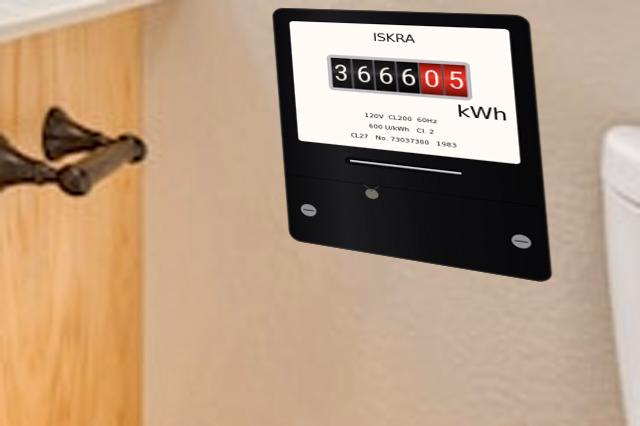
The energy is 3666.05 kWh
